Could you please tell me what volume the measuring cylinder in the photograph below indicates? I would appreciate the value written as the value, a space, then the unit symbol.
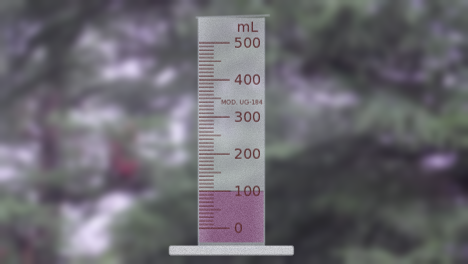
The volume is 100 mL
